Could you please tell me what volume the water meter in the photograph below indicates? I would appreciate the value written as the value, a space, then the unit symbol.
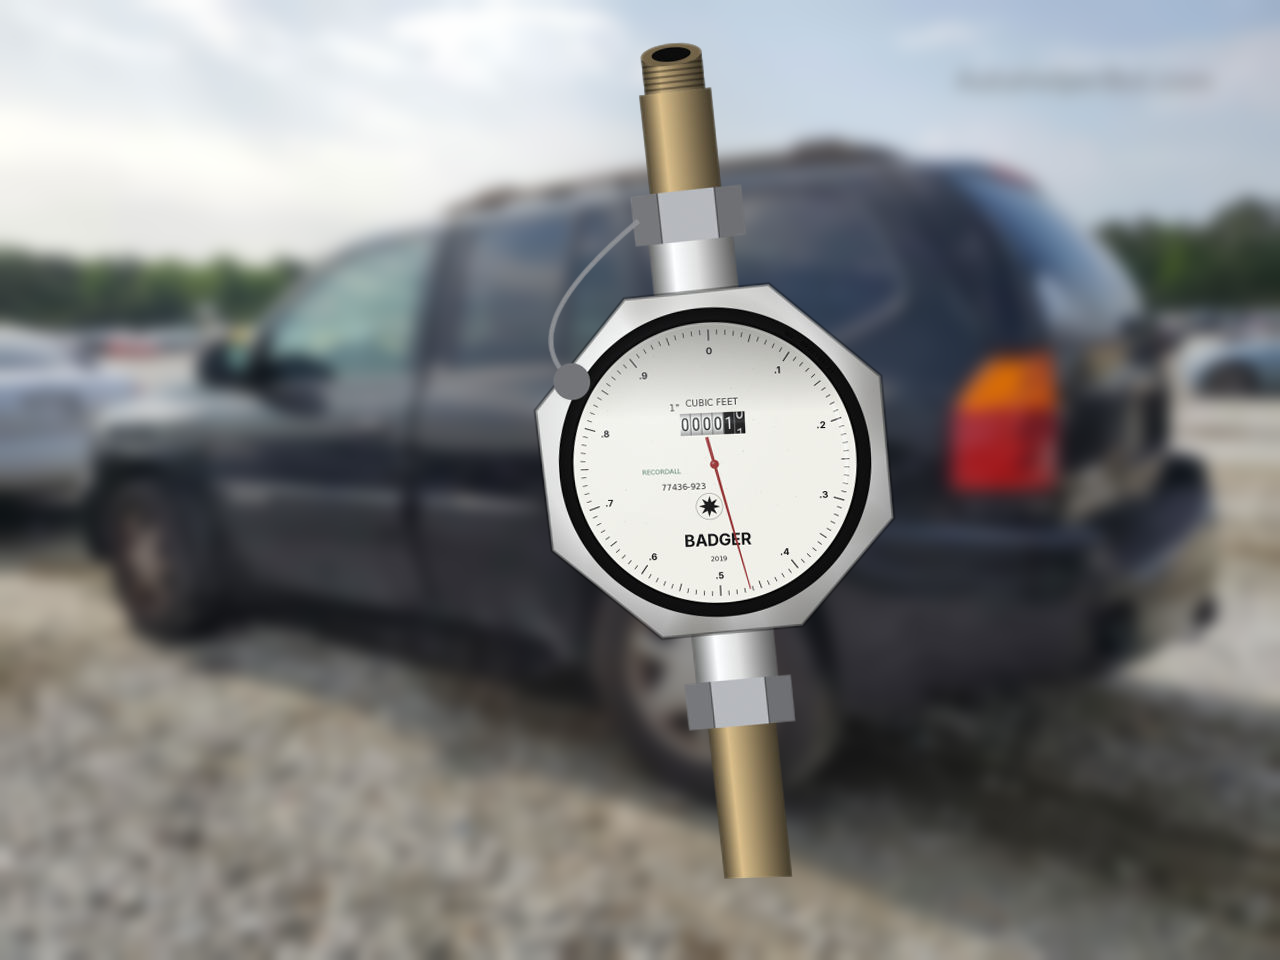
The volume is 10.46 ft³
